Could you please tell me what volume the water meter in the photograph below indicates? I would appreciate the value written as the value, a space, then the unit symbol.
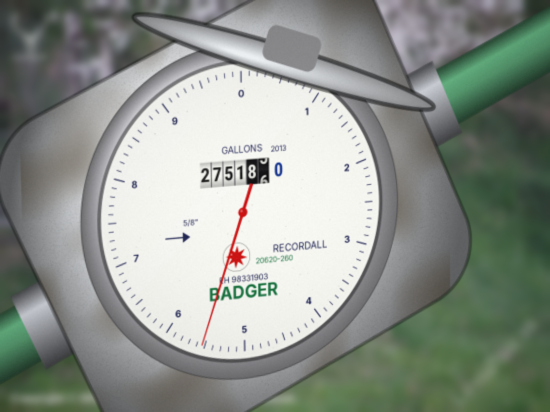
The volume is 2751855.5 gal
